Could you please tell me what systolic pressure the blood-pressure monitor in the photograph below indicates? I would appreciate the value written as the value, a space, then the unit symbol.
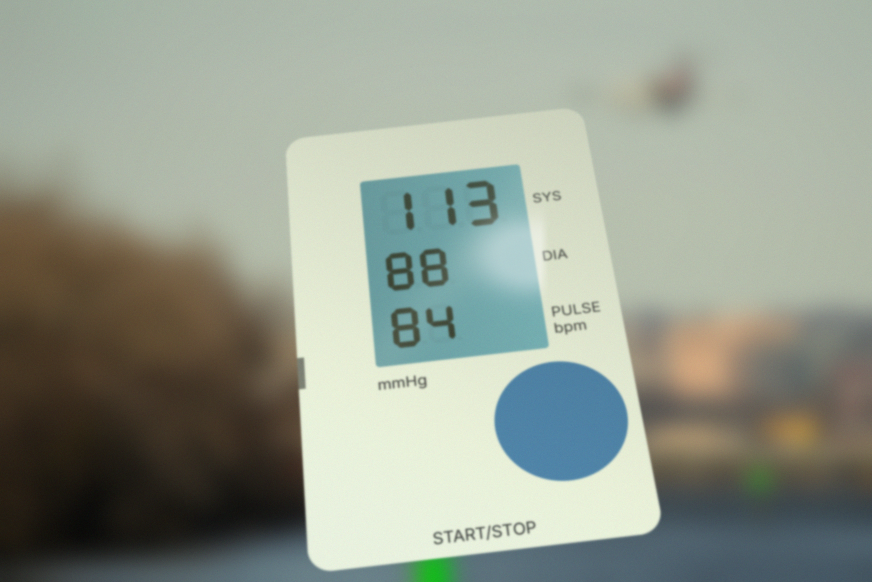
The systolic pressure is 113 mmHg
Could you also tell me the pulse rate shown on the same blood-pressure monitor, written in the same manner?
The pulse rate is 84 bpm
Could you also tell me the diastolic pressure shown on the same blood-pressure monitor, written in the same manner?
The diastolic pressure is 88 mmHg
